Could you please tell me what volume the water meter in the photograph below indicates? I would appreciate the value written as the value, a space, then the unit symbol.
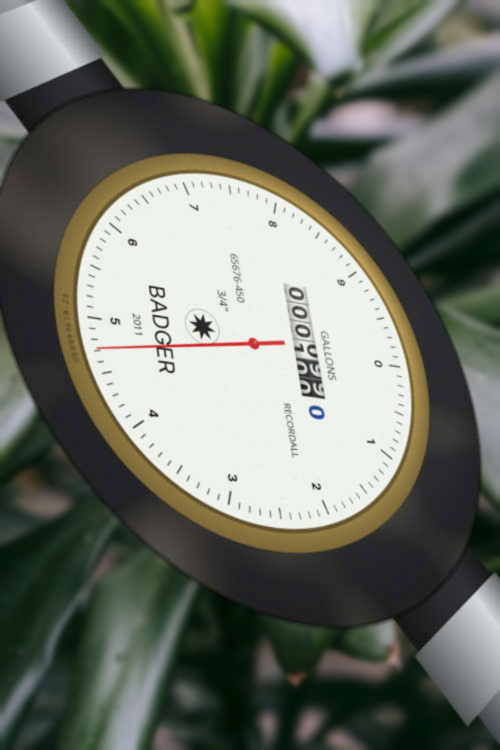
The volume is 994.7 gal
